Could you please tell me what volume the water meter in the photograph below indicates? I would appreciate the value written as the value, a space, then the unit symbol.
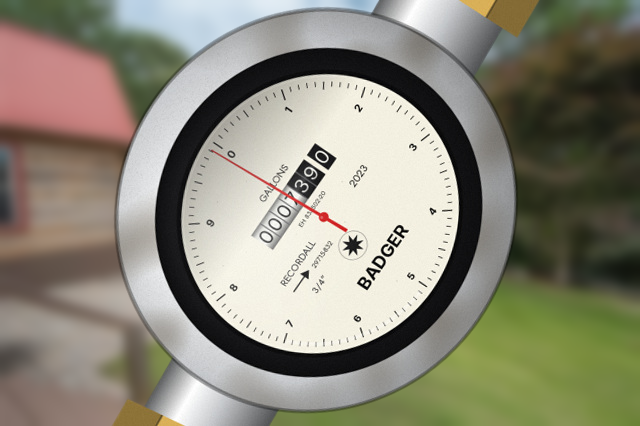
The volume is 7389.9 gal
